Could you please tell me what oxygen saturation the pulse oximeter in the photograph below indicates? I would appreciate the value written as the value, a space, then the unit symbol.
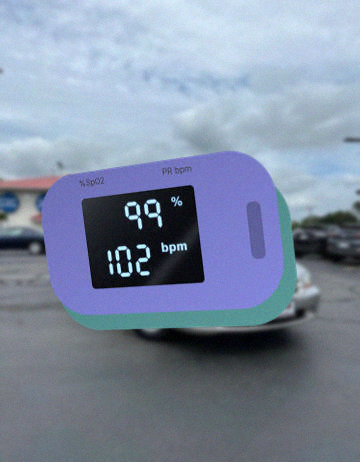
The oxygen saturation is 99 %
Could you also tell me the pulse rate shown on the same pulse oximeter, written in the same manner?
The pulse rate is 102 bpm
